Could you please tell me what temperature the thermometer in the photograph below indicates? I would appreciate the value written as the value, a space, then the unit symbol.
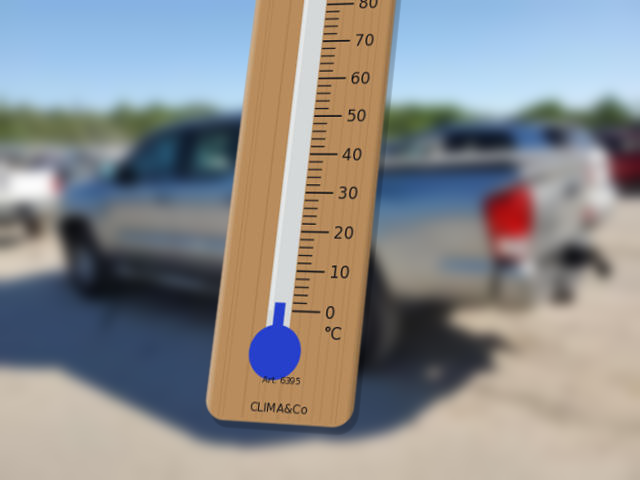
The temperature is 2 °C
